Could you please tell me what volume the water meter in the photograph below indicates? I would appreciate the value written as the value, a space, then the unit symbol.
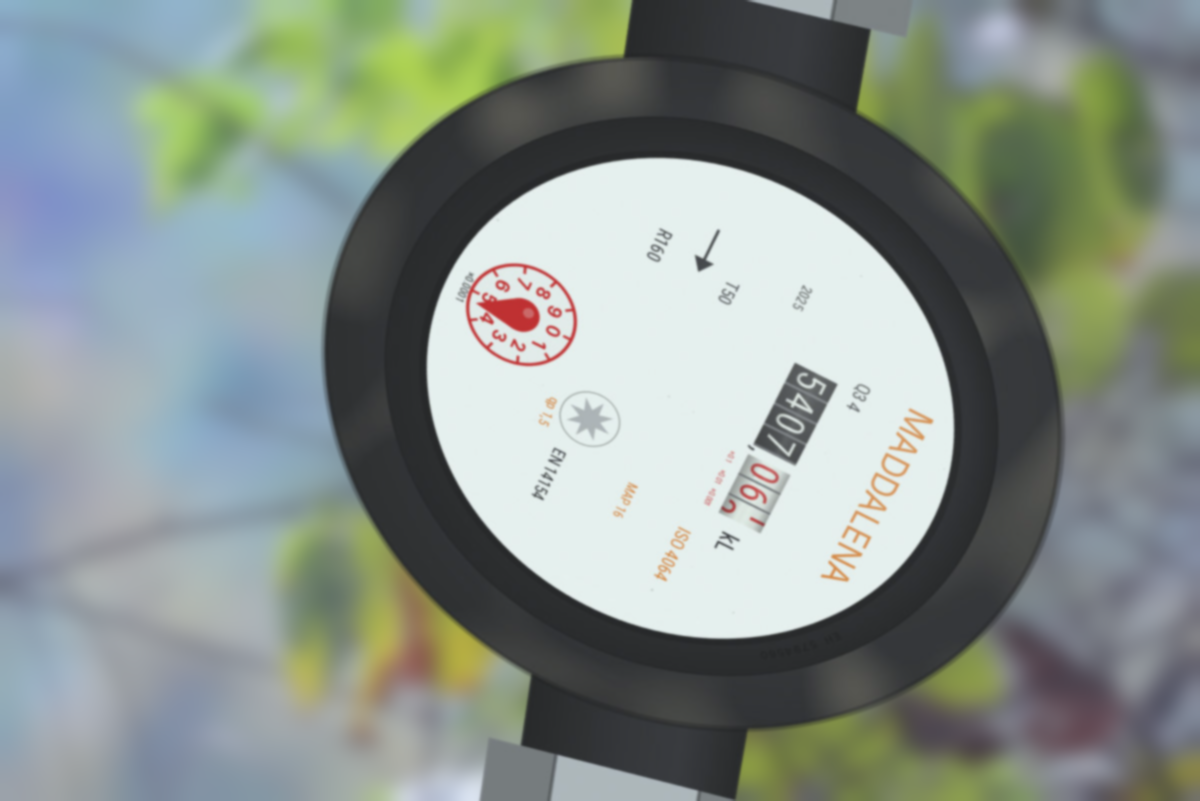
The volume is 5407.0614 kL
